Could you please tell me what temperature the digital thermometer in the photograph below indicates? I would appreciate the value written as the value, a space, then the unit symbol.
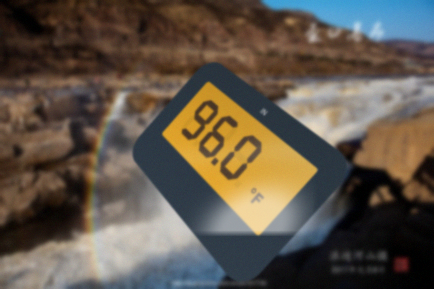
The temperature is 96.0 °F
